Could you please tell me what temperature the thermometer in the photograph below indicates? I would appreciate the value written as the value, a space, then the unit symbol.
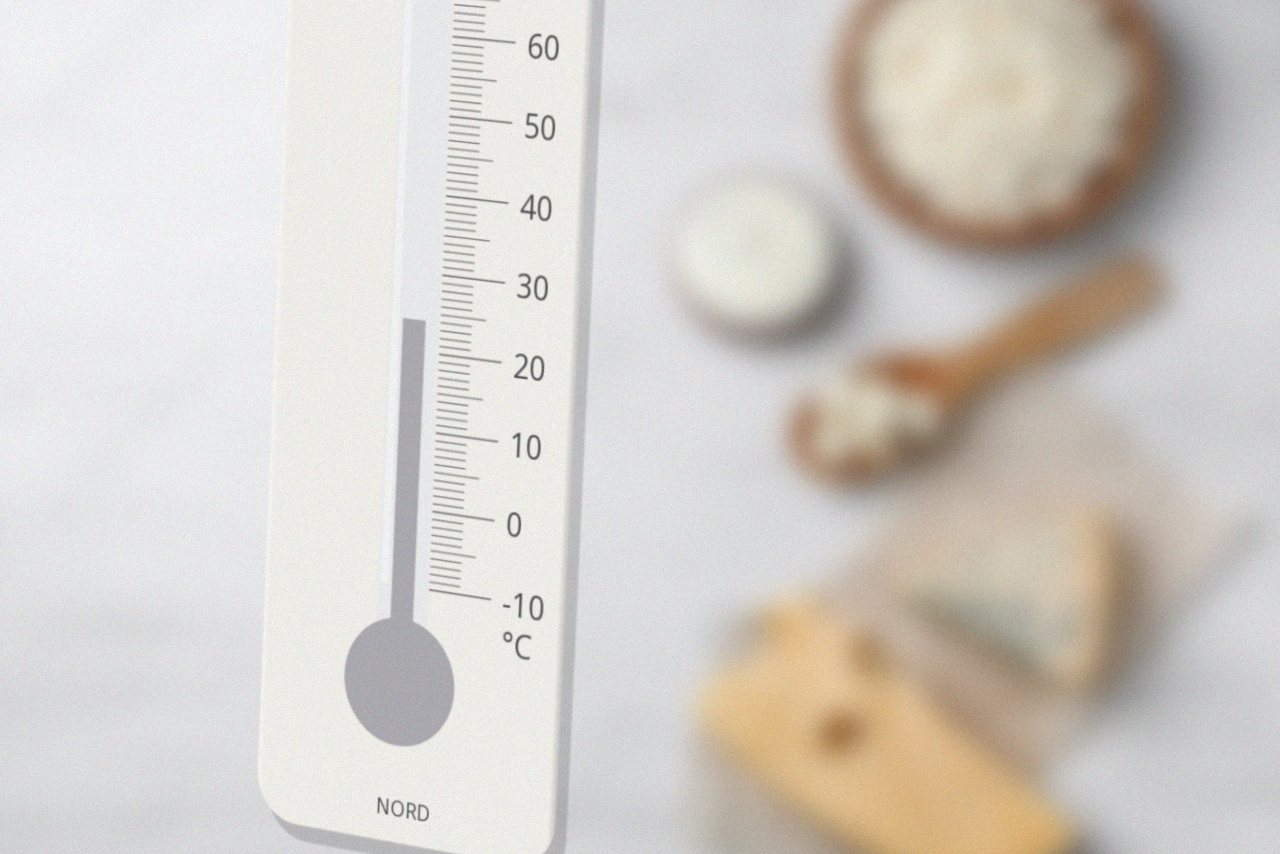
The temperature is 24 °C
